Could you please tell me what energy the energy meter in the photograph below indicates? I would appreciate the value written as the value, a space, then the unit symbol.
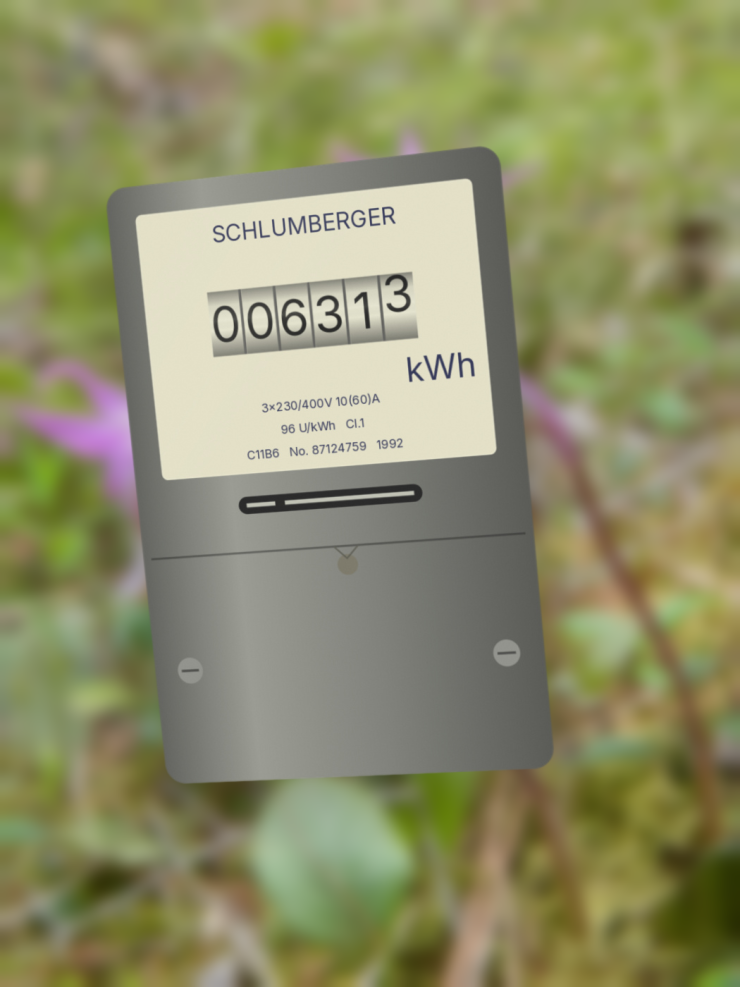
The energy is 6313 kWh
